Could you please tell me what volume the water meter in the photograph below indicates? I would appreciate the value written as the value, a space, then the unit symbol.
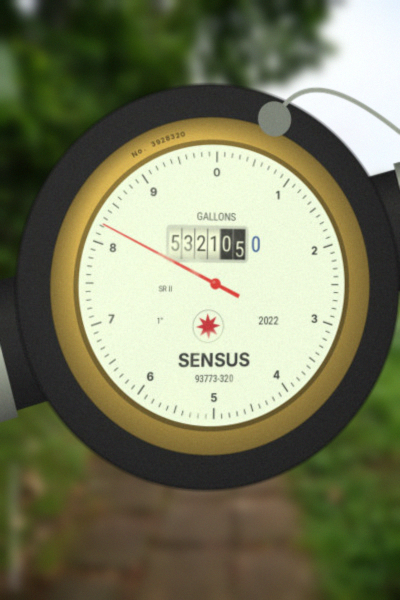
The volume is 5321048.2 gal
